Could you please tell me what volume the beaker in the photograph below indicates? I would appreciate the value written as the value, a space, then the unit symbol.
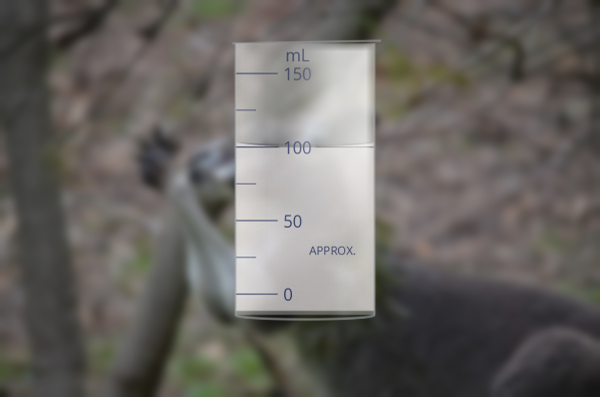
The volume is 100 mL
